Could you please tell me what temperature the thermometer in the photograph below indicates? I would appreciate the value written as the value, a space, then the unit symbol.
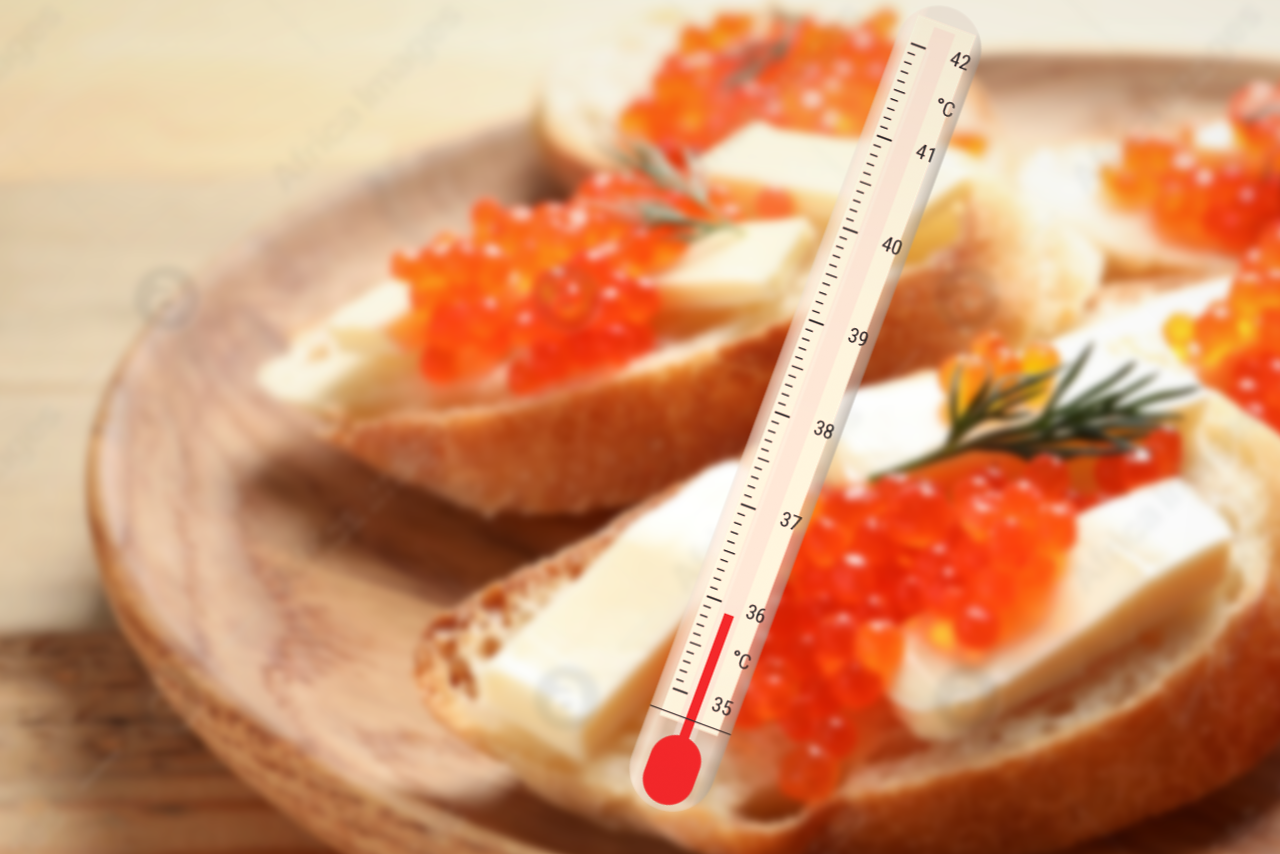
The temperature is 35.9 °C
